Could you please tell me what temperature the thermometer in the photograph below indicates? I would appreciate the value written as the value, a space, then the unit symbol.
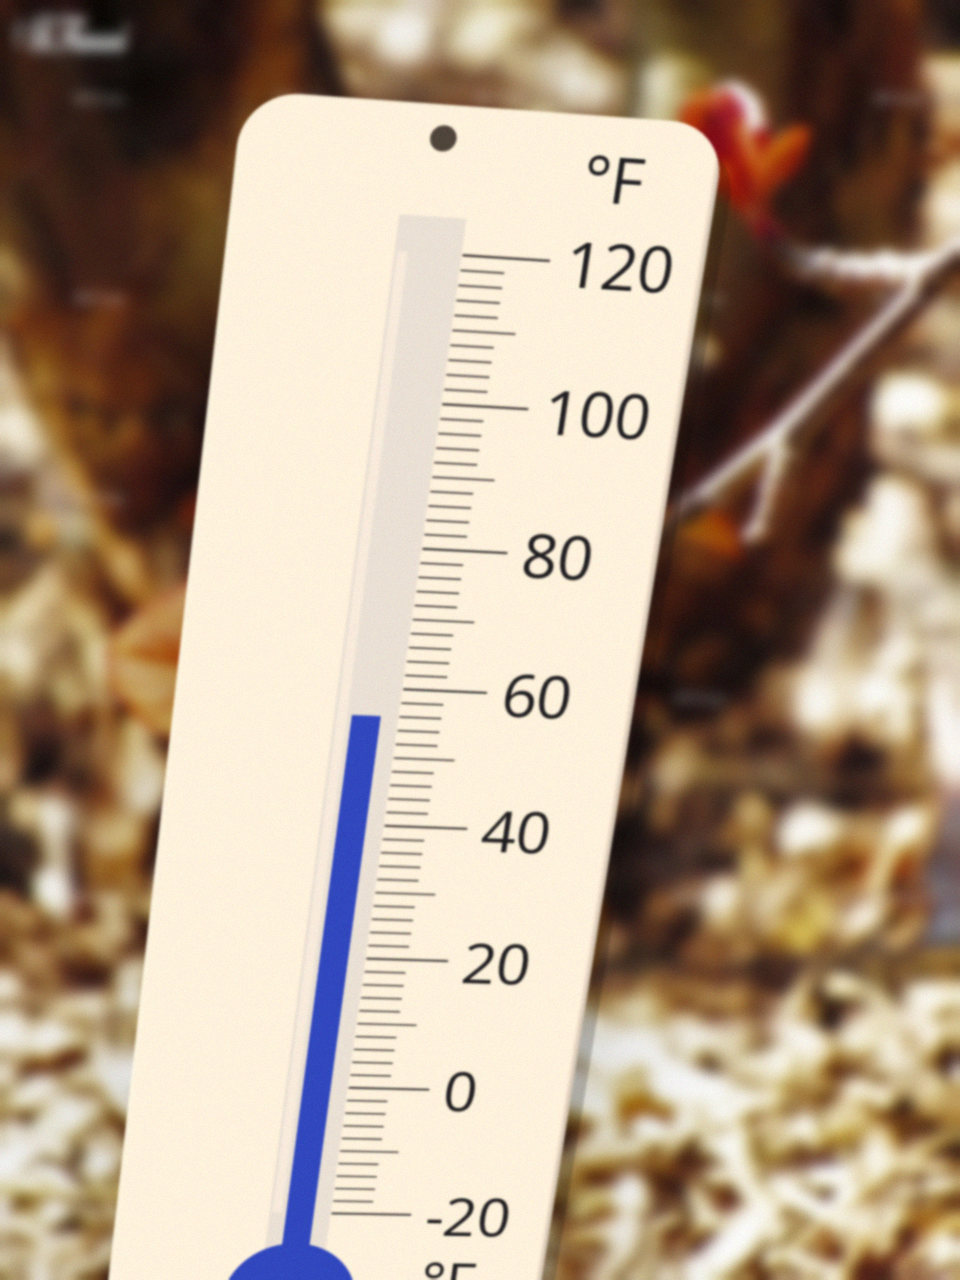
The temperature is 56 °F
